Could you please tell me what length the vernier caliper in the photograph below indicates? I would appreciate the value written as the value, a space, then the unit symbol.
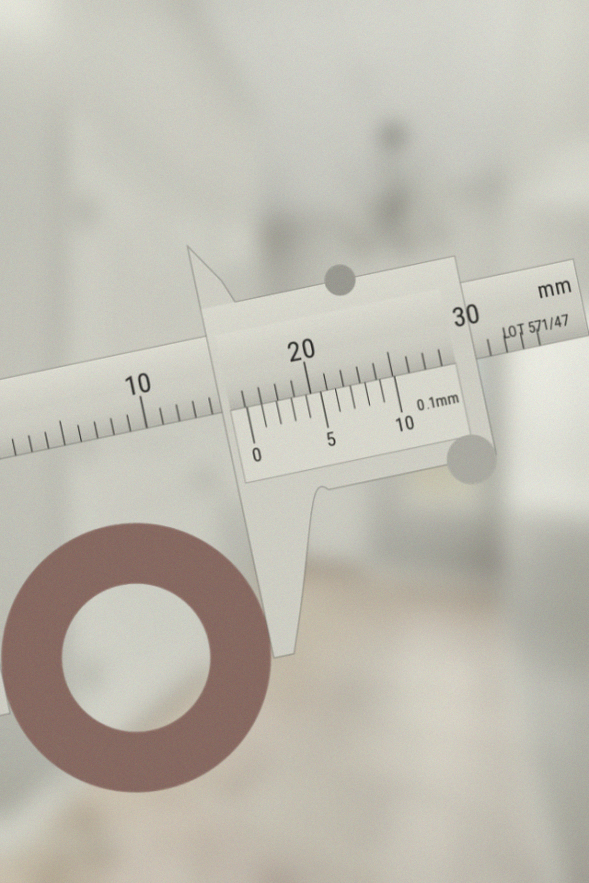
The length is 16.1 mm
